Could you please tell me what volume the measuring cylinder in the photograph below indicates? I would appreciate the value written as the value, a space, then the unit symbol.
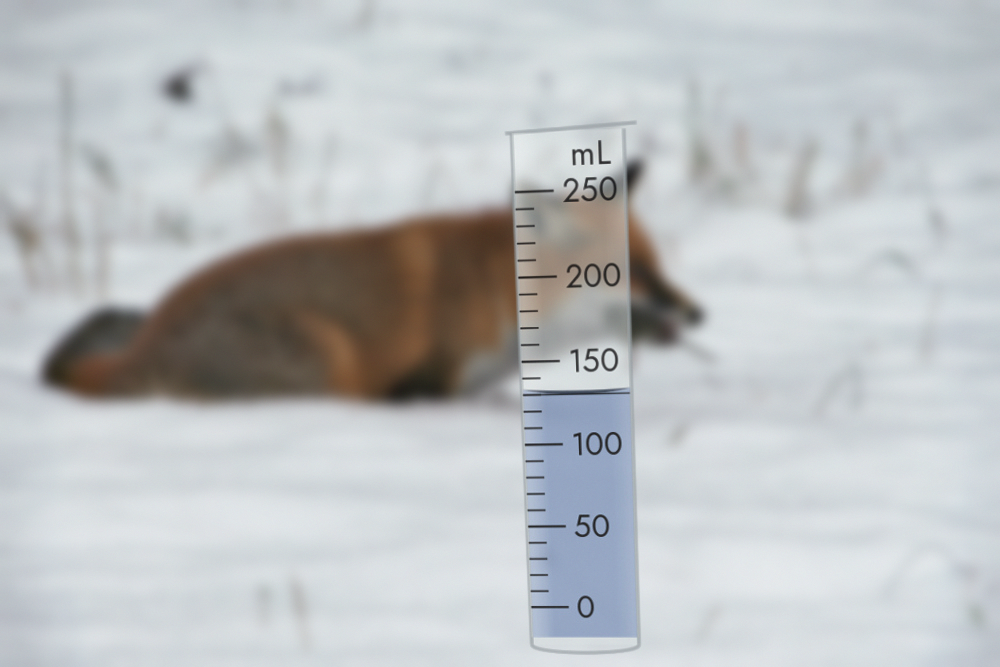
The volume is 130 mL
